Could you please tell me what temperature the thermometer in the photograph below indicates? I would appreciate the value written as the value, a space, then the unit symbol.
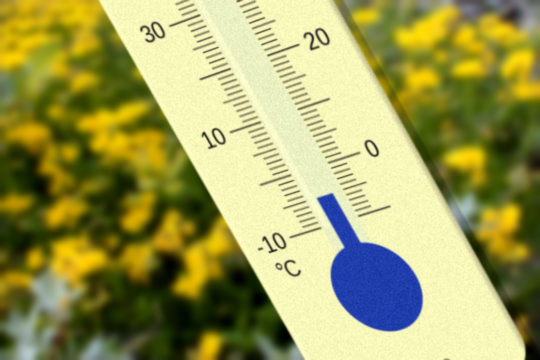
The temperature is -5 °C
